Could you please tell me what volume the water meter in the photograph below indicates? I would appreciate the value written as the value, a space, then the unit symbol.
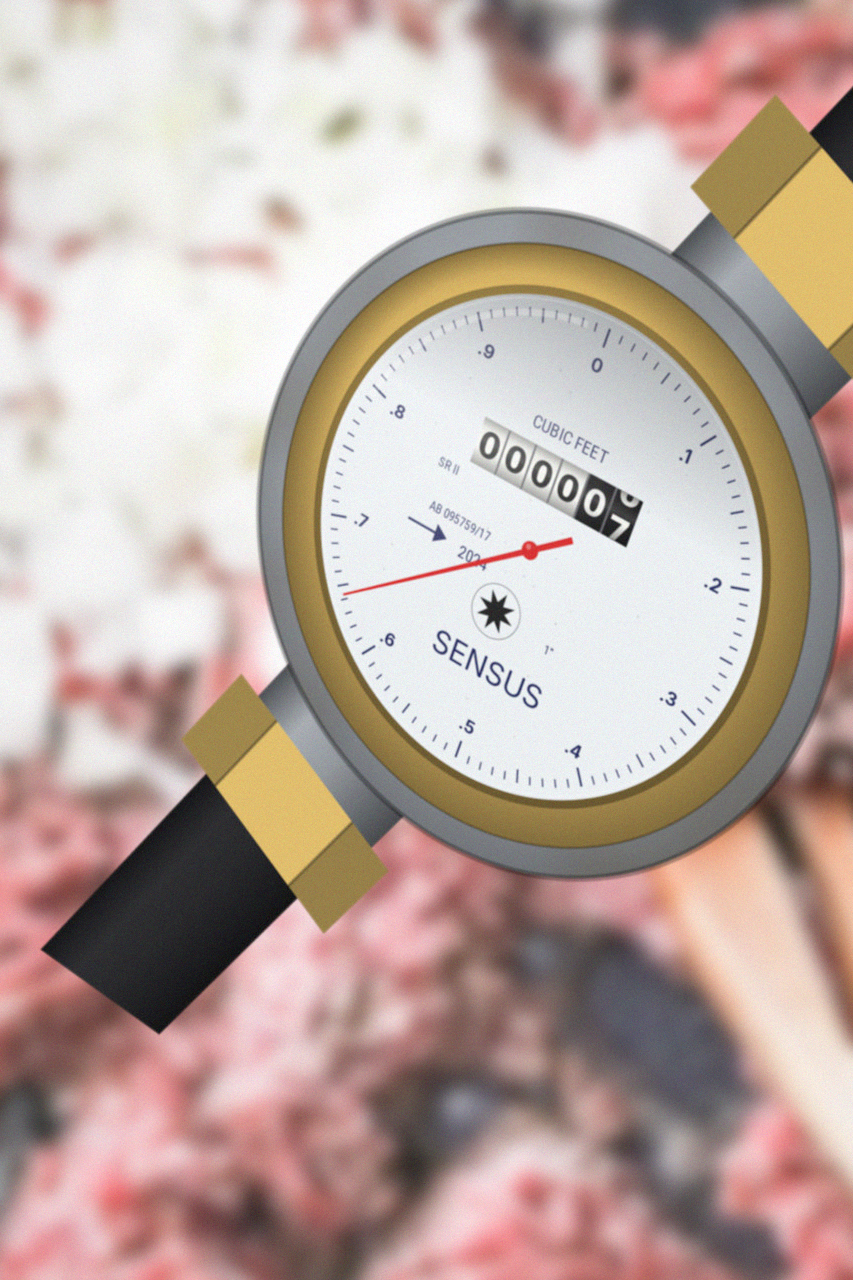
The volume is 6.64 ft³
